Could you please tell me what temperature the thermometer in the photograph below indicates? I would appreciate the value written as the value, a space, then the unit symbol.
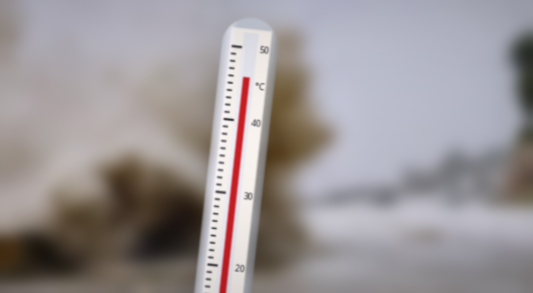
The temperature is 46 °C
